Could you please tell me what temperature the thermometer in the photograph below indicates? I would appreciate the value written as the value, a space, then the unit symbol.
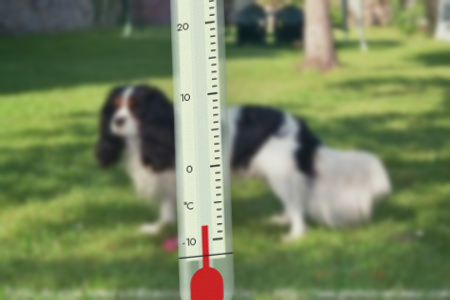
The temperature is -8 °C
